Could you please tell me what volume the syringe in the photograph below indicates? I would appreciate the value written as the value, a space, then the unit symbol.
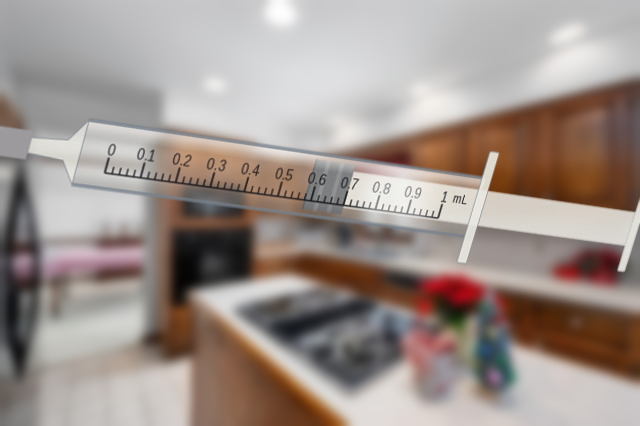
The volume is 0.58 mL
